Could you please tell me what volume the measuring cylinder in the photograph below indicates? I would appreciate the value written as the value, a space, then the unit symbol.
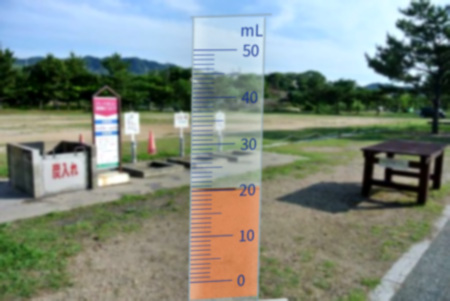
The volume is 20 mL
